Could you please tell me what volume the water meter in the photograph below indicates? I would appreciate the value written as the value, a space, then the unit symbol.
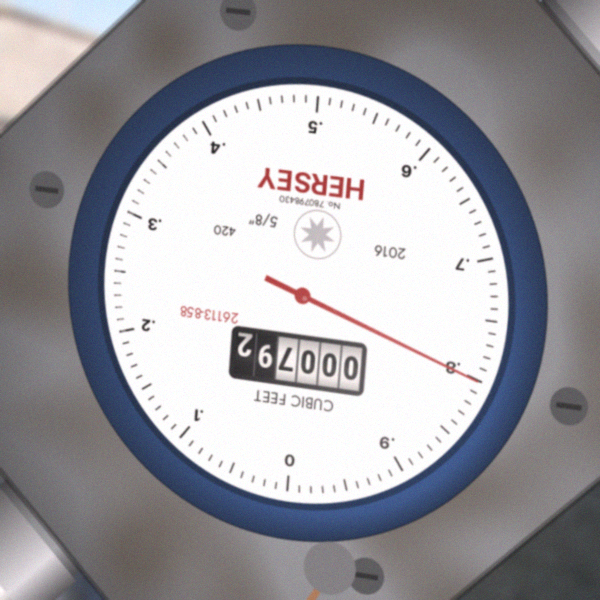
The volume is 791.80 ft³
